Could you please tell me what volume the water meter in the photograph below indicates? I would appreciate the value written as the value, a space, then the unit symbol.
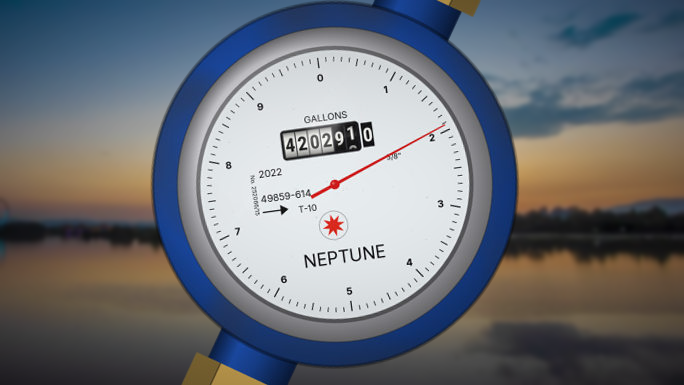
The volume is 4202911.9 gal
